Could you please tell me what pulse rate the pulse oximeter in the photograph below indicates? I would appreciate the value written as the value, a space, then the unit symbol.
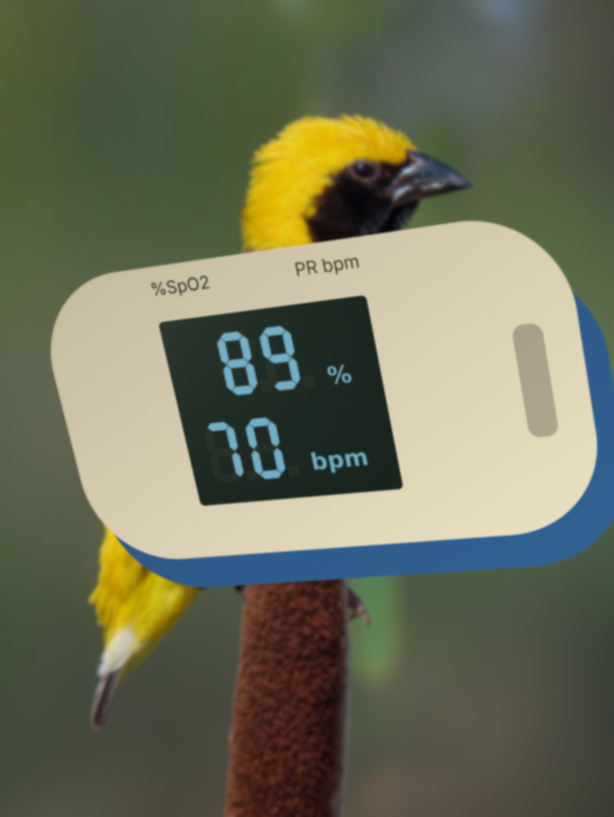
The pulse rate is 70 bpm
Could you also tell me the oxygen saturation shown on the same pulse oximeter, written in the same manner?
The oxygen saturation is 89 %
